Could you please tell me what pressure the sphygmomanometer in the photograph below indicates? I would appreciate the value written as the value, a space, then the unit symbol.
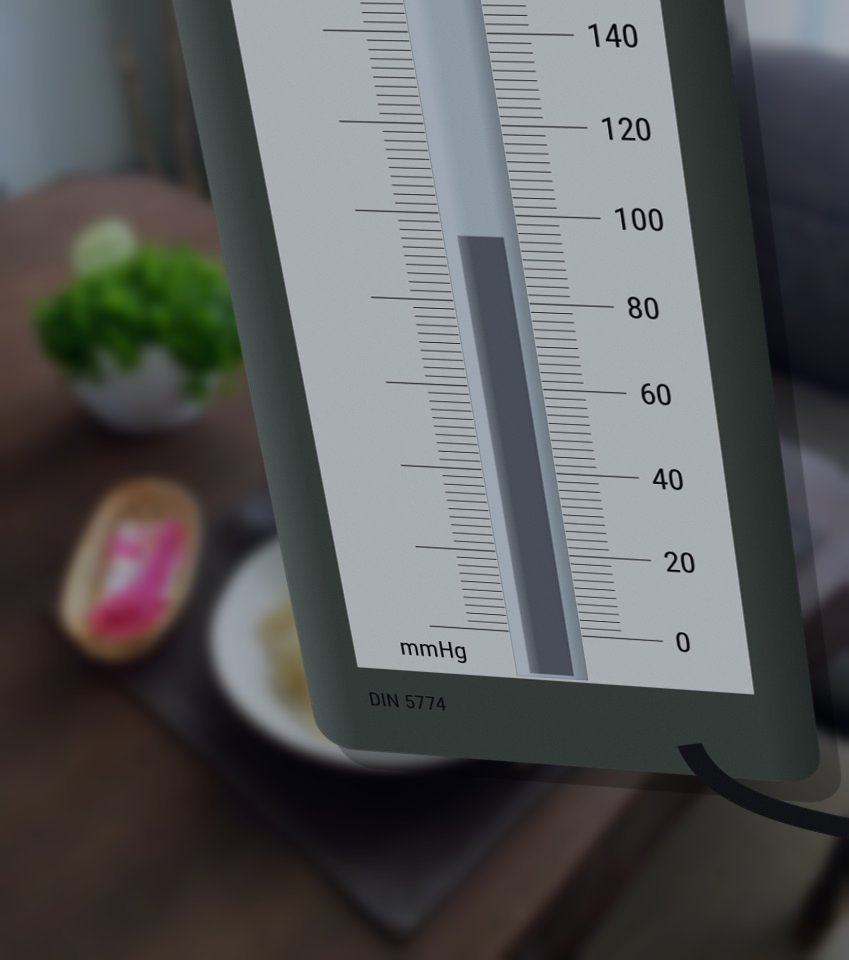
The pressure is 95 mmHg
